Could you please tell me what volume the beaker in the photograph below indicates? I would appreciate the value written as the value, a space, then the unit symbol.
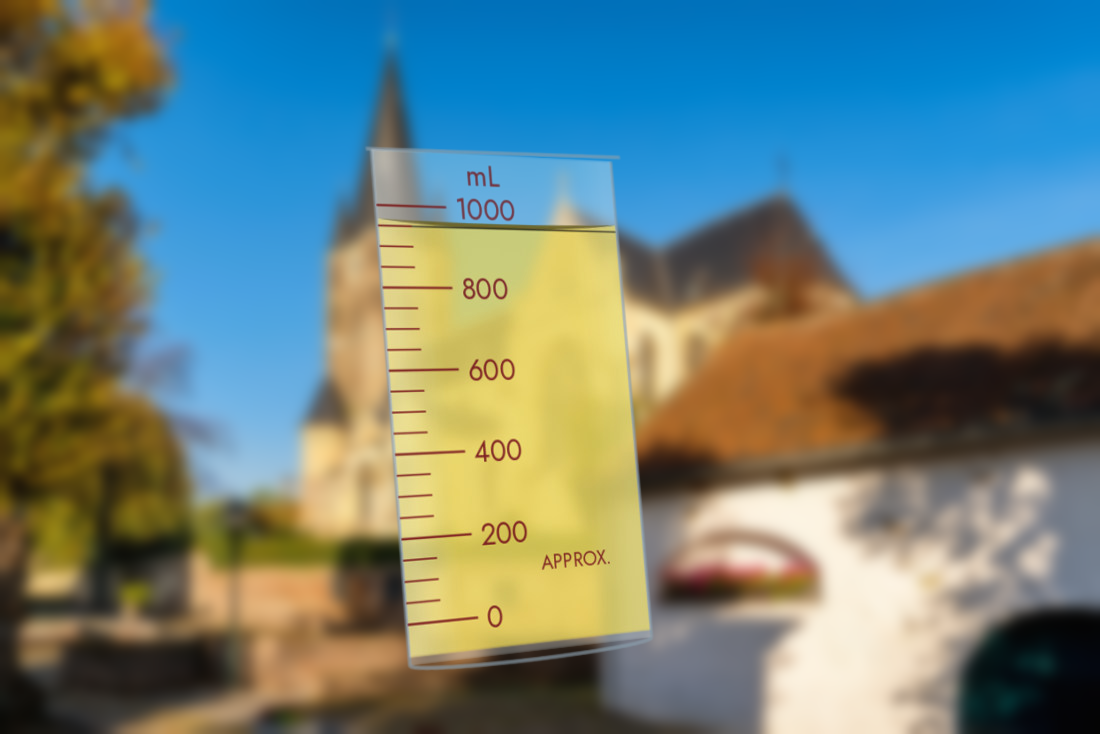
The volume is 950 mL
